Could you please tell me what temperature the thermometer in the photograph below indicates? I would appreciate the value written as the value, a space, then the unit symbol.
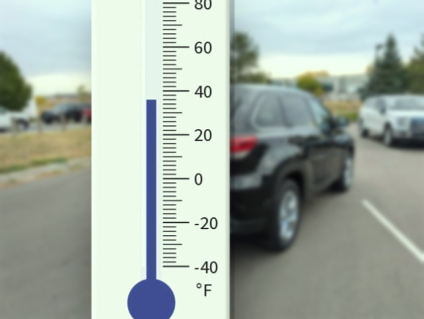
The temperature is 36 °F
